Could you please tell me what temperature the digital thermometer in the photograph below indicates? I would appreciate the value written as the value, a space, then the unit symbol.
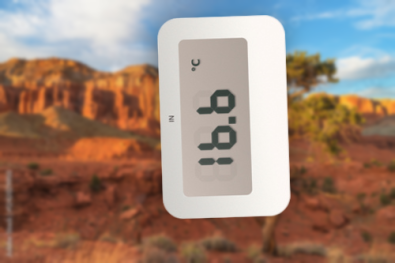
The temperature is 16.6 °C
